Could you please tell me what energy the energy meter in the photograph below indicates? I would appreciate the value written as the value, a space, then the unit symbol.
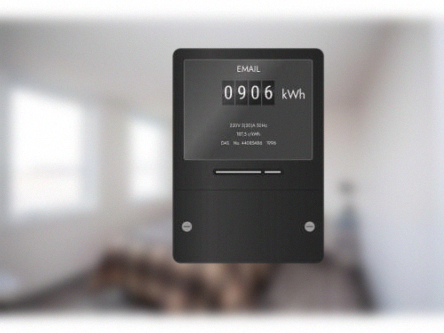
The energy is 906 kWh
